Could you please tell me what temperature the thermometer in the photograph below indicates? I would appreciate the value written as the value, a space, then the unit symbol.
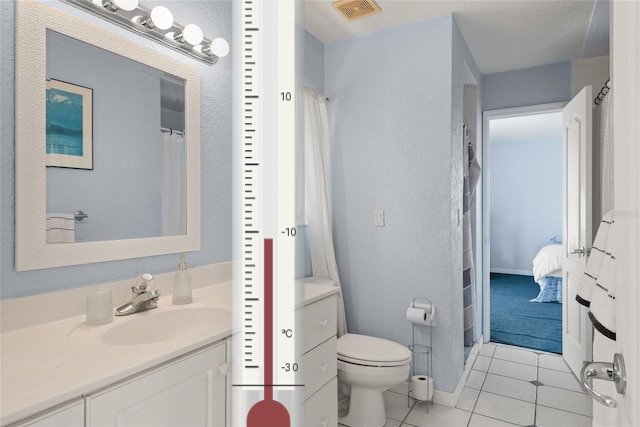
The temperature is -11 °C
